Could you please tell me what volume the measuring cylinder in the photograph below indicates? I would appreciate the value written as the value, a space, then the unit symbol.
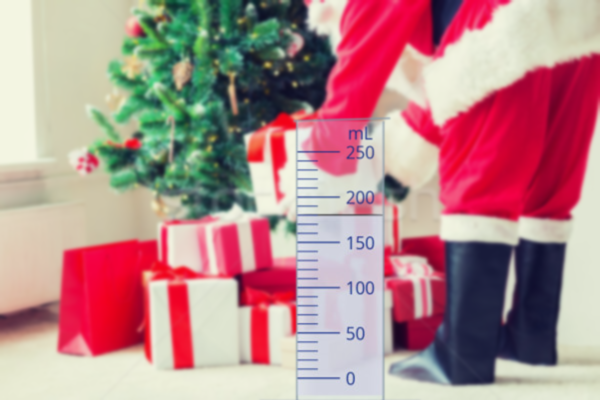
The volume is 180 mL
